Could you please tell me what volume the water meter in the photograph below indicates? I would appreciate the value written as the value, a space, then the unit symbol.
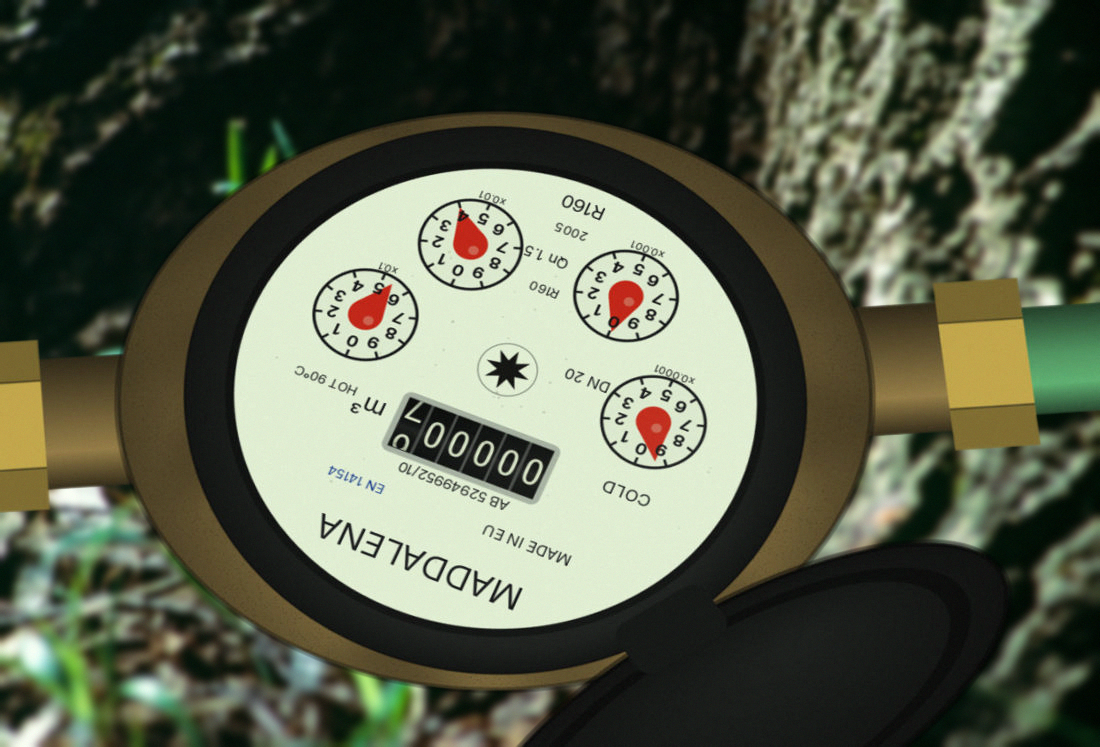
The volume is 6.5399 m³
